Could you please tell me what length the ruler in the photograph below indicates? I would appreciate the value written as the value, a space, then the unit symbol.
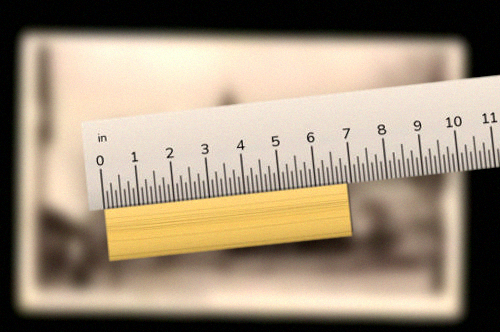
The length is 6.875 in
